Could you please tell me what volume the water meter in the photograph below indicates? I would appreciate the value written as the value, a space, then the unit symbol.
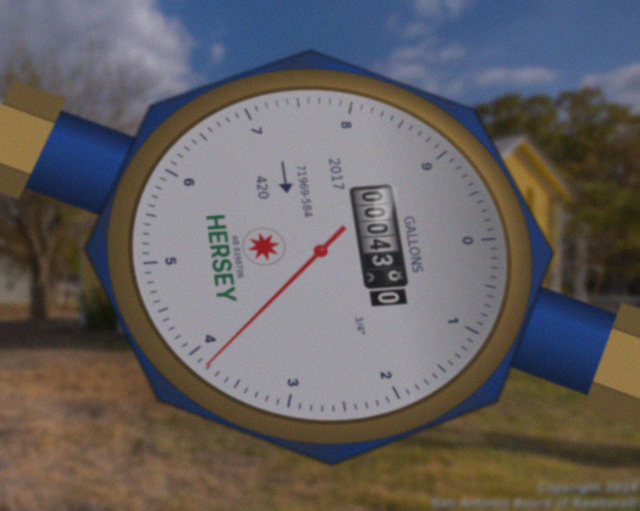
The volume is 4383.8 gal
